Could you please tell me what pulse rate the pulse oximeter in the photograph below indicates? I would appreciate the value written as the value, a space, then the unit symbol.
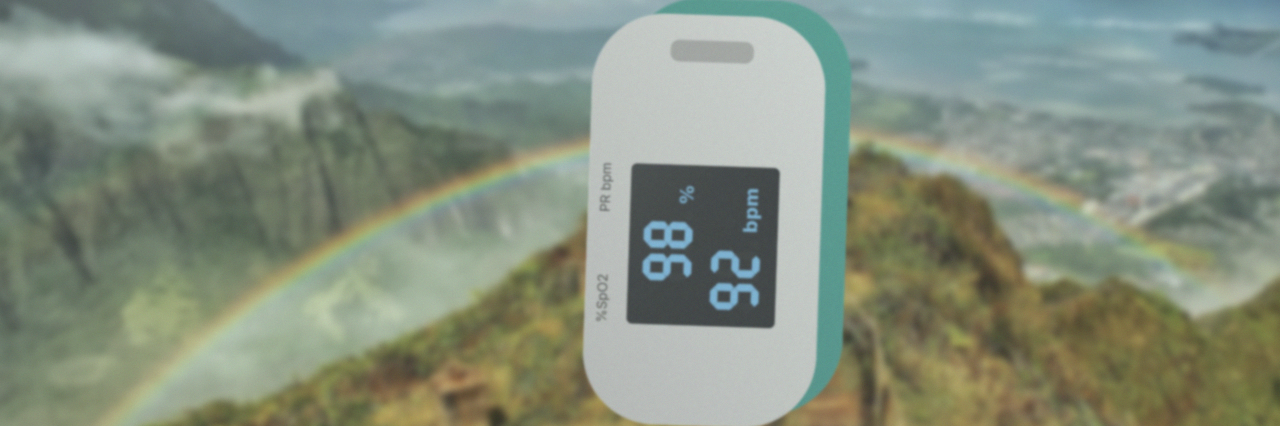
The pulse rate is 92 bpm
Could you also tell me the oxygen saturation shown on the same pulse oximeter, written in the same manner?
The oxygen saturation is 98 %
